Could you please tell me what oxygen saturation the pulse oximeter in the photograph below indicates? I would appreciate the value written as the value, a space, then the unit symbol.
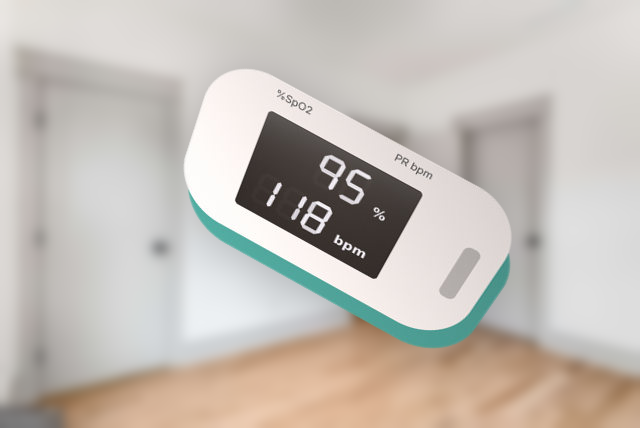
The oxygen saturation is 95 %
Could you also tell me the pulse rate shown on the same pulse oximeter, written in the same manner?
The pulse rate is 118 bpm
